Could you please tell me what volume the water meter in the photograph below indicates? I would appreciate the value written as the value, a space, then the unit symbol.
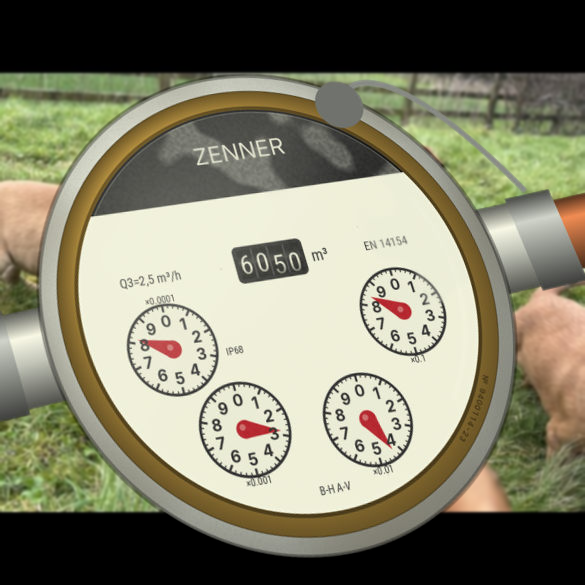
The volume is 6049.8428 m³
